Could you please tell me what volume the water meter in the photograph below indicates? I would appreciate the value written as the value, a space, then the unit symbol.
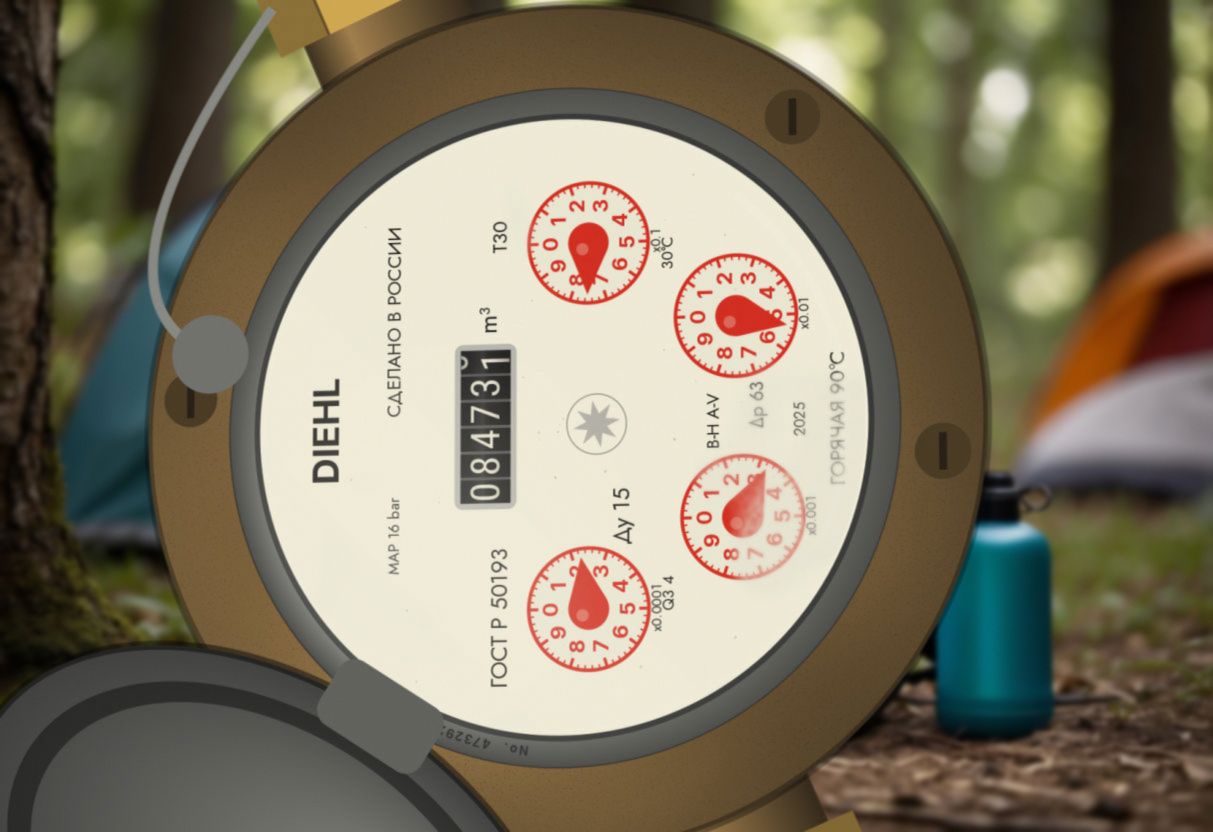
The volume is 84730.7532 m³
